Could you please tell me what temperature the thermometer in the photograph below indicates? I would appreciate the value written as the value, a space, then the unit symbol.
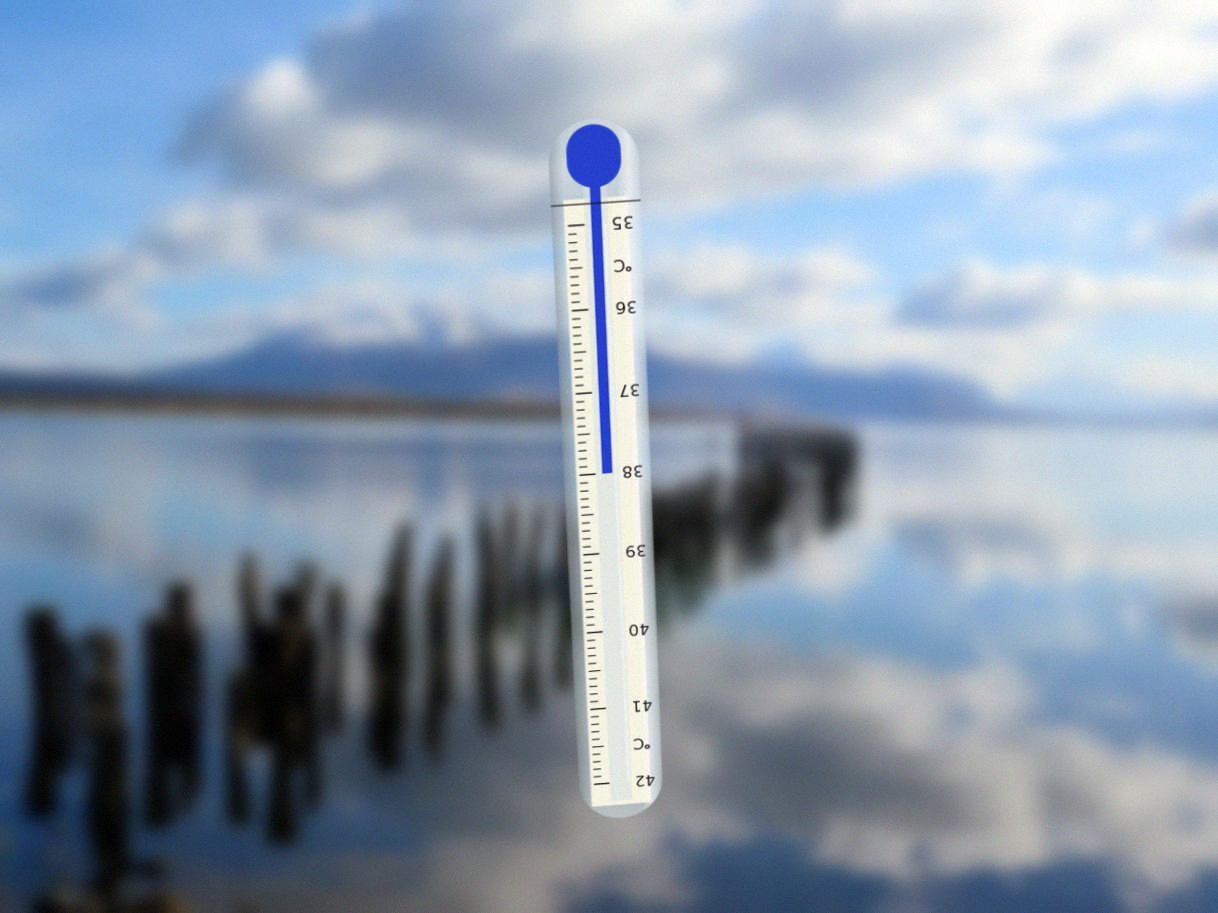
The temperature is 38 °C
